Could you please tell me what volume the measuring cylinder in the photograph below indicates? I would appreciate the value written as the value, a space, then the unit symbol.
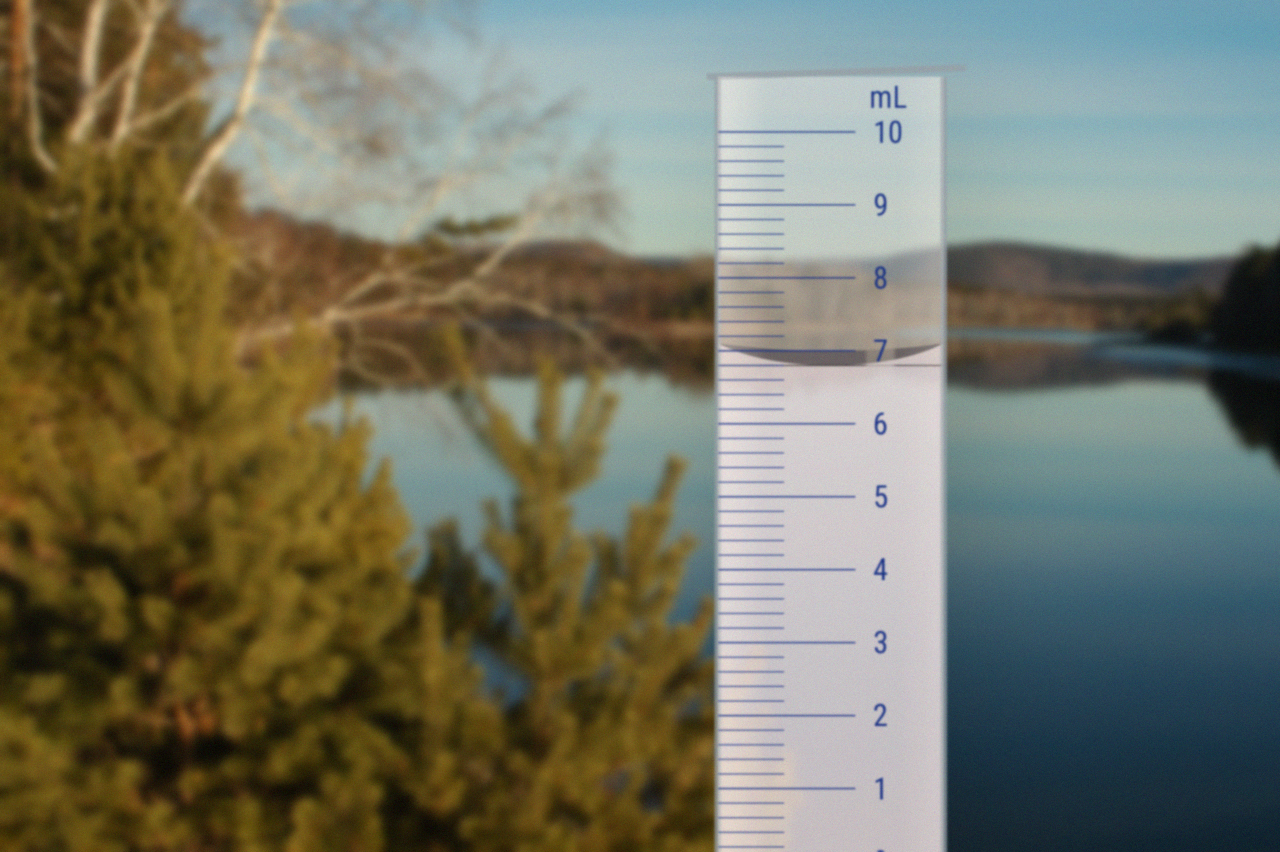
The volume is 6.8 mL
